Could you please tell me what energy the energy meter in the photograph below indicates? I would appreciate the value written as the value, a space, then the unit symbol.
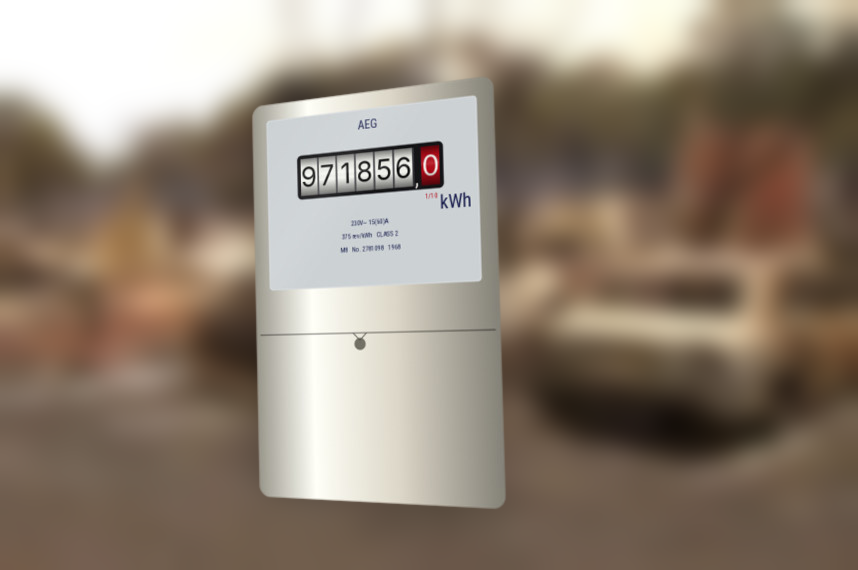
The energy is 971856.0 kWh
